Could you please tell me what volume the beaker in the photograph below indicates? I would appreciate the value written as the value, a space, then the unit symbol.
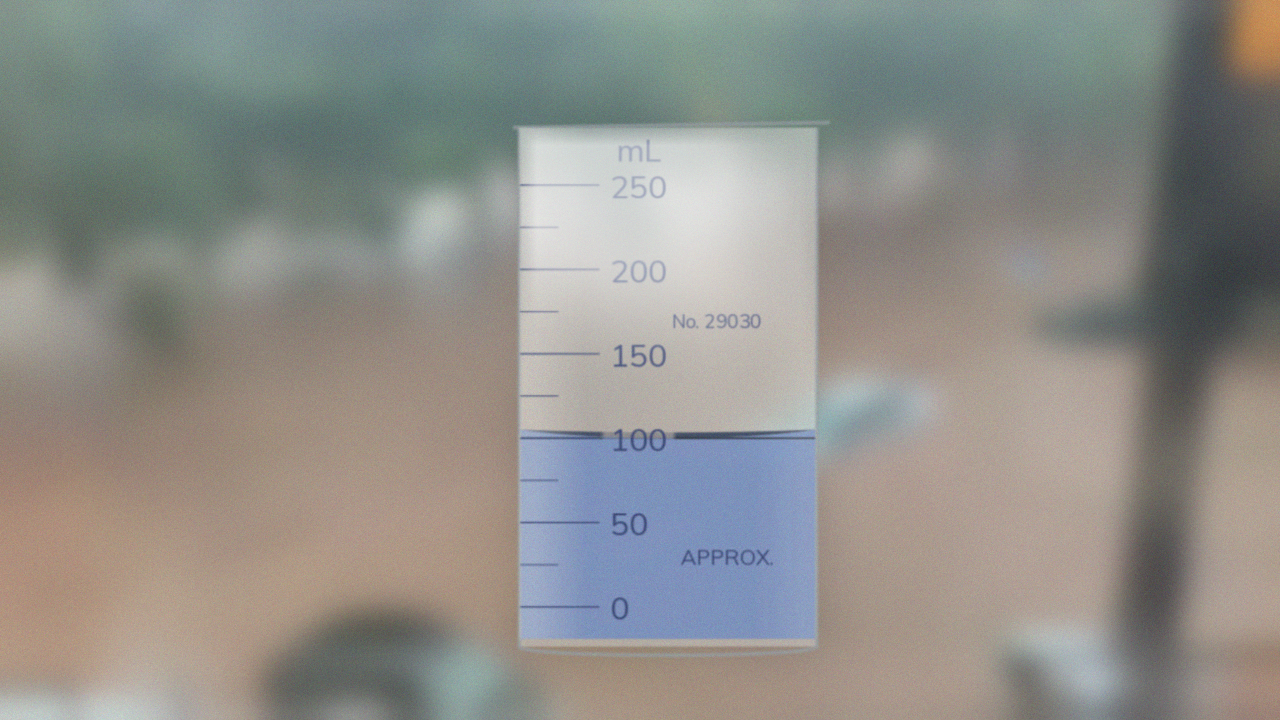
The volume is 100 mL
